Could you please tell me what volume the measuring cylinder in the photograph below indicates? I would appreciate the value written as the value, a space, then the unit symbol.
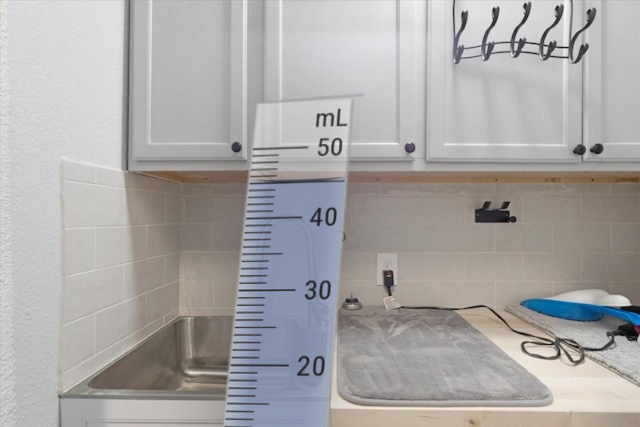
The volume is 45 mL
